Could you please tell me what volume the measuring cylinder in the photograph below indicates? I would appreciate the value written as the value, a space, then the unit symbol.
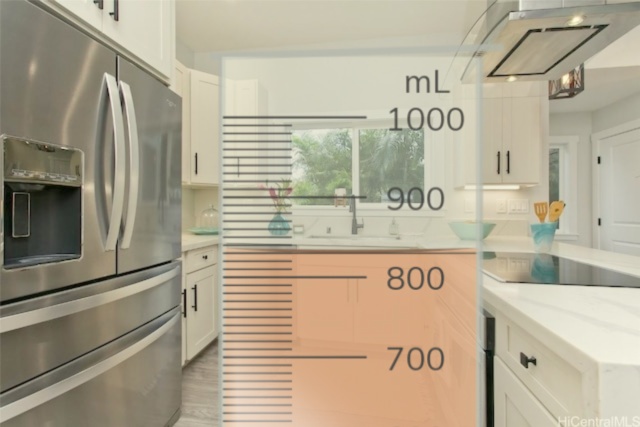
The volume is 830 mL
